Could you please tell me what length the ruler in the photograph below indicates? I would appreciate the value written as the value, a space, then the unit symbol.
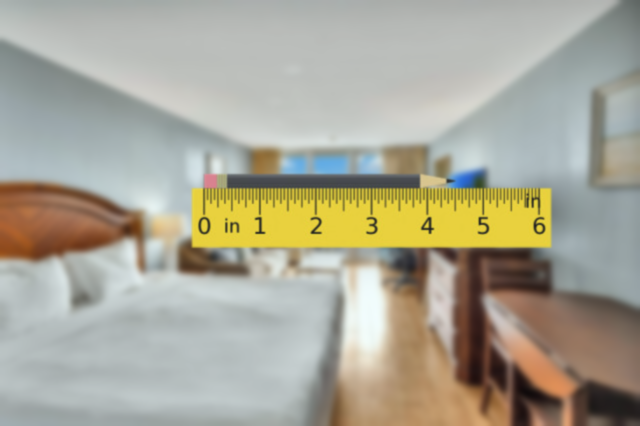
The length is 4.5 in
